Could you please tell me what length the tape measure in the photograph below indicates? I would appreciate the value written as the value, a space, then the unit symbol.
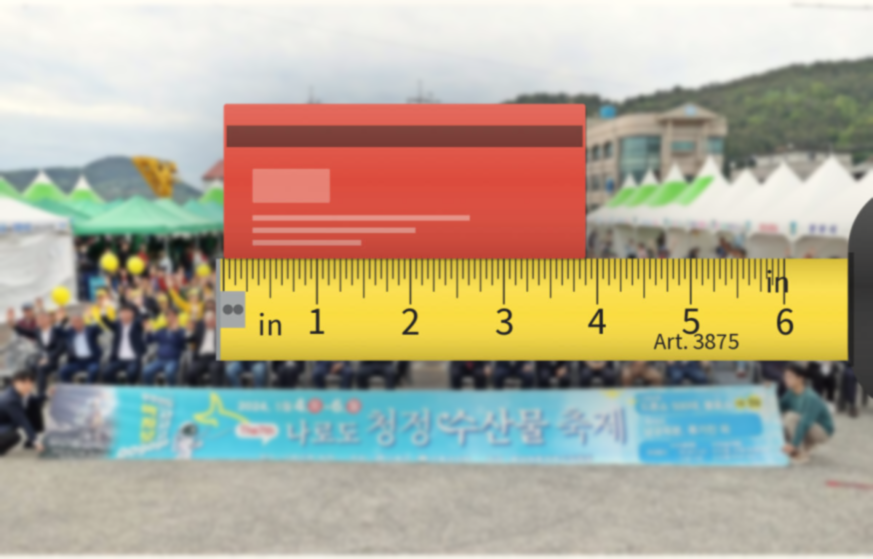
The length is 3.875 in
